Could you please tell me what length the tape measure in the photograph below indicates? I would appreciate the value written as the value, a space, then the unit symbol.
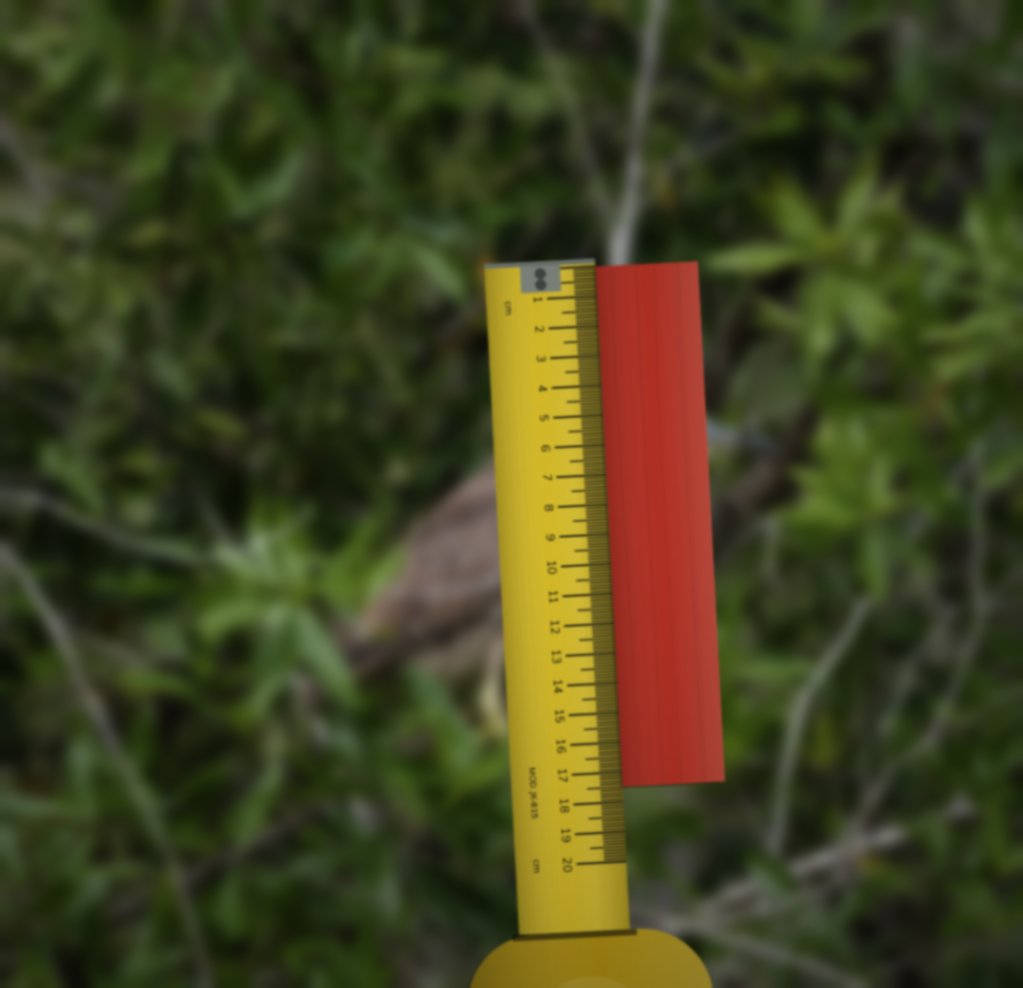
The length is 17.5 cm
